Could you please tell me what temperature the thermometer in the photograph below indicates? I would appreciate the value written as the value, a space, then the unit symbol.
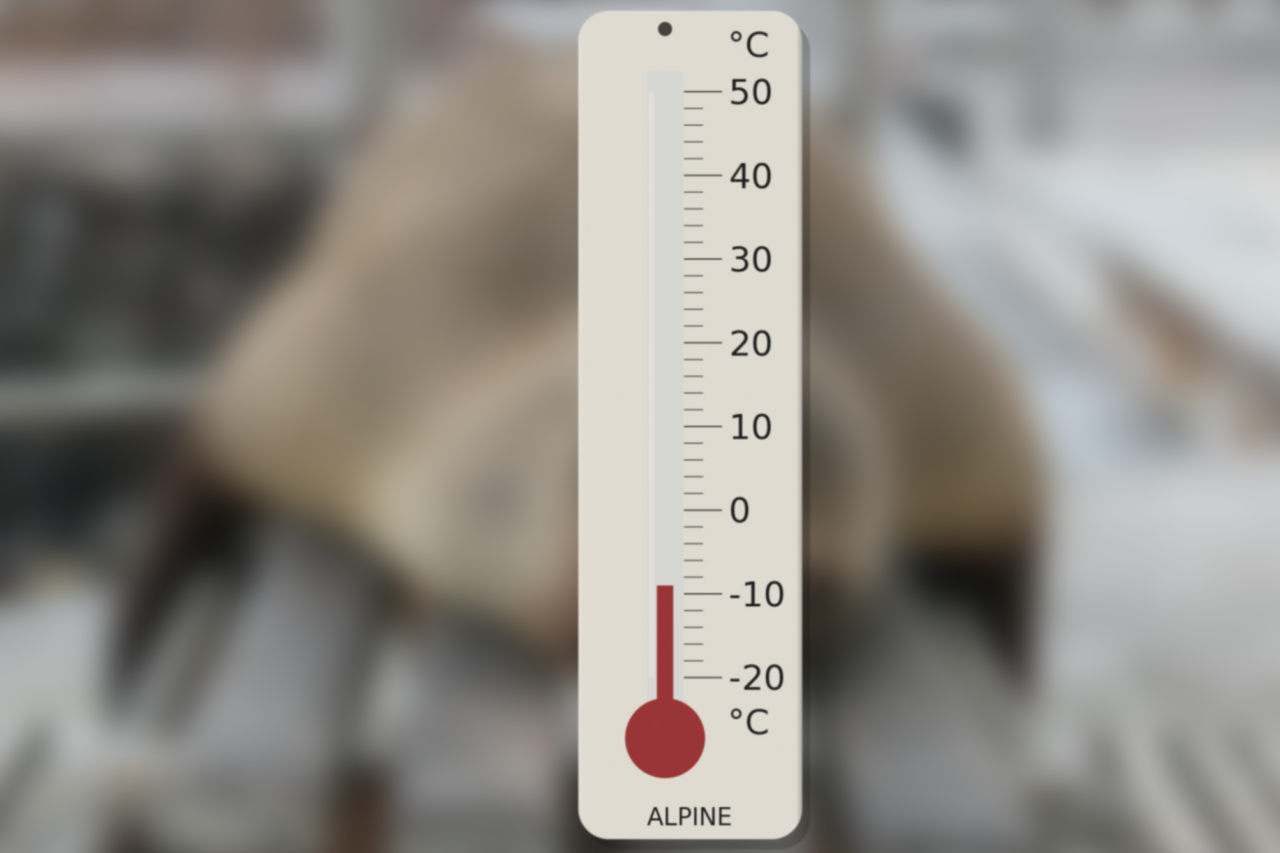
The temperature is -9 °C
